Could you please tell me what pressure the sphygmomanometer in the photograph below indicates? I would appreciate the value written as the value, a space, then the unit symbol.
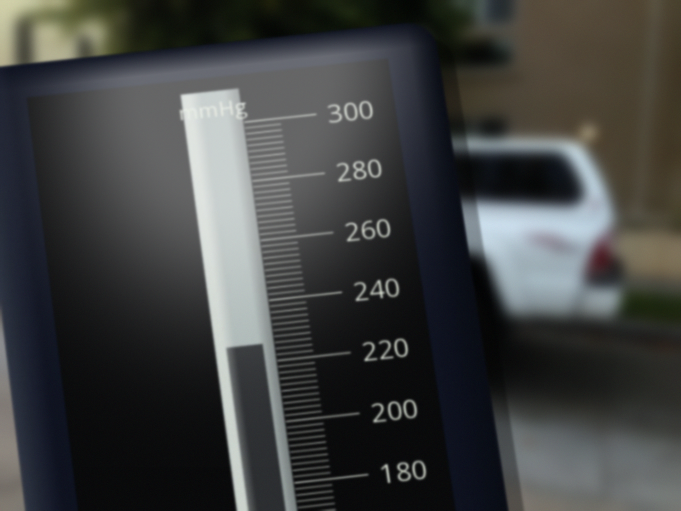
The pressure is 226 mmHg
